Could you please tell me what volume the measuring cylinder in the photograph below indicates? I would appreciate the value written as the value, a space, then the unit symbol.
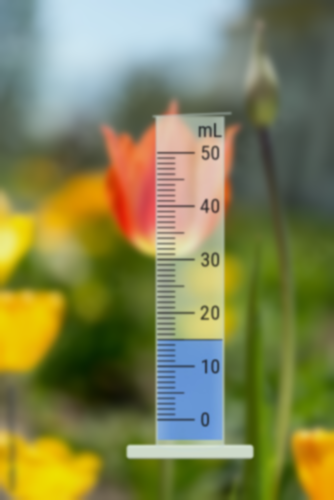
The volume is 15 mL
